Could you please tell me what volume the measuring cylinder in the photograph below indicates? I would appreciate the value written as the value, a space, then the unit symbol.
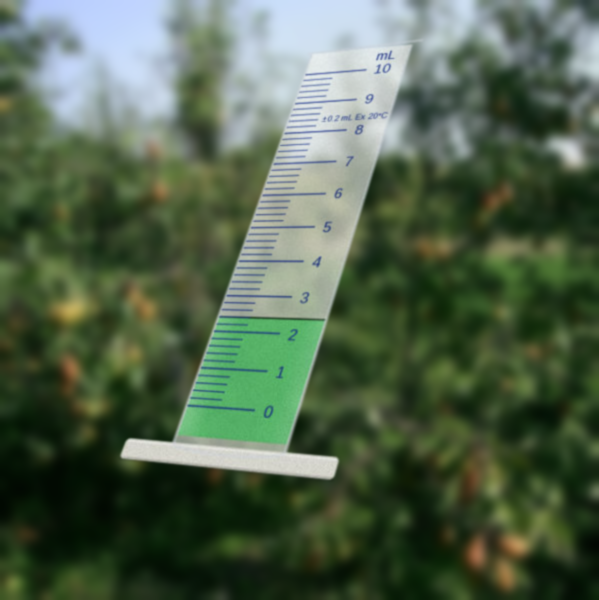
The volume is 2.4 mL
